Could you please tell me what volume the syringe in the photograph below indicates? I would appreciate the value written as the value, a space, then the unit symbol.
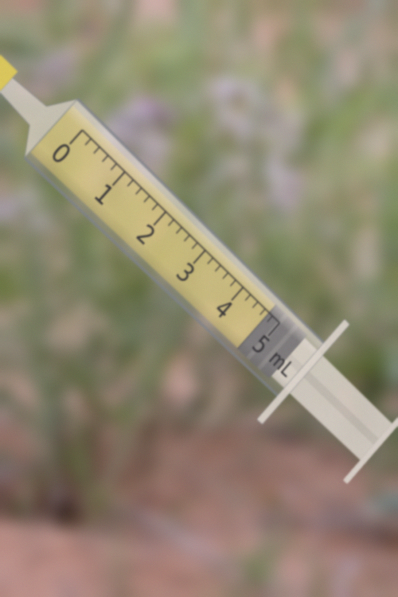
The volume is 4.7 mL
